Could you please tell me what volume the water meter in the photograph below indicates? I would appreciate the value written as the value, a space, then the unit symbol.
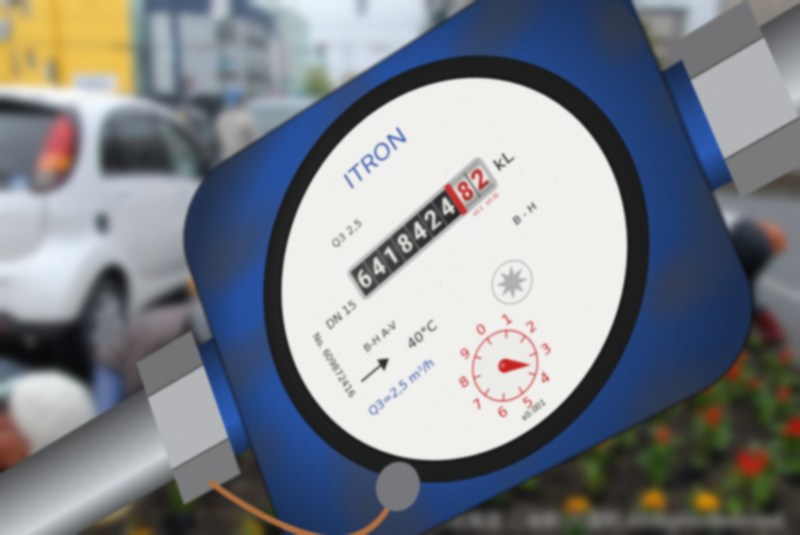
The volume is 6418424.823 kL
